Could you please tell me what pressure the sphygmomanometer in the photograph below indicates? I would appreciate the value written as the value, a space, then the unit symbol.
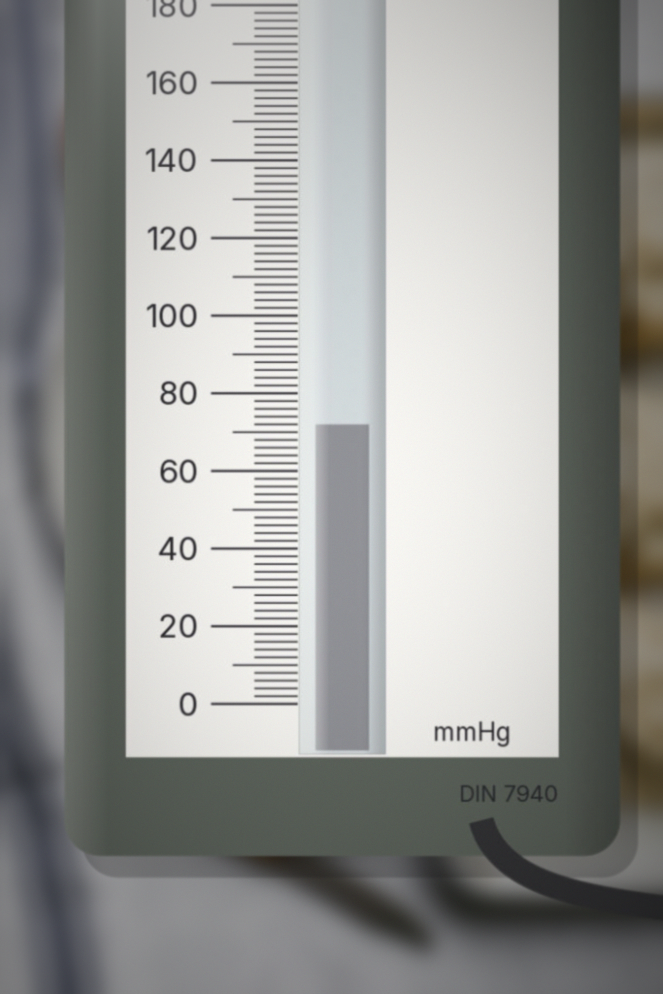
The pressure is 72 mmHg
